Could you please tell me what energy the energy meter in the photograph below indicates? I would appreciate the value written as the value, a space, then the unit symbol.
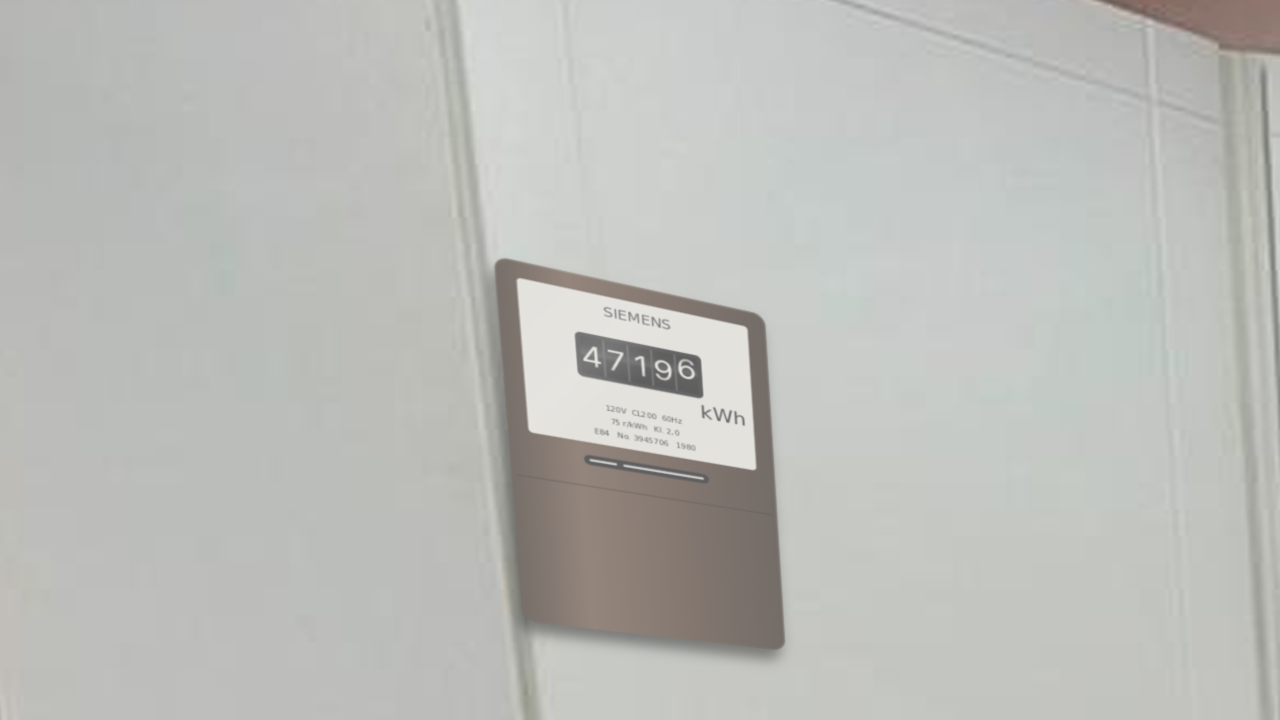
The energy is 47196 kWh
